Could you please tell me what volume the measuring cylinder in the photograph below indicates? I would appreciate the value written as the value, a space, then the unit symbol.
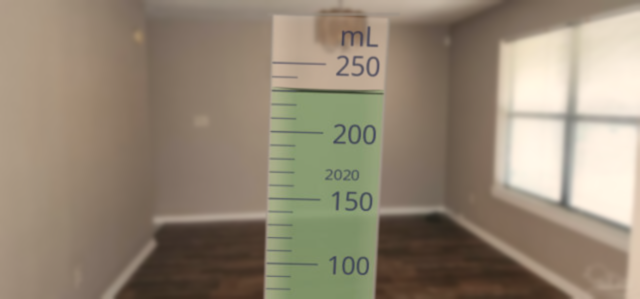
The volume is 230 mL
